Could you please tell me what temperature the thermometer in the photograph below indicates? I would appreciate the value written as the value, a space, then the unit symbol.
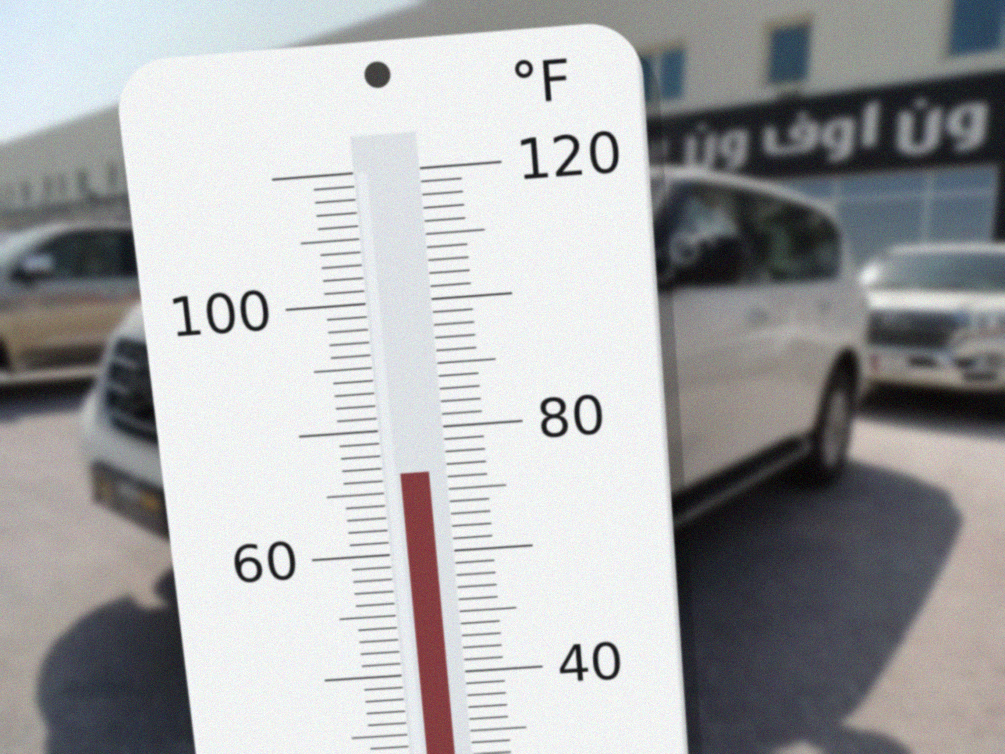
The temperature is 73 °F
